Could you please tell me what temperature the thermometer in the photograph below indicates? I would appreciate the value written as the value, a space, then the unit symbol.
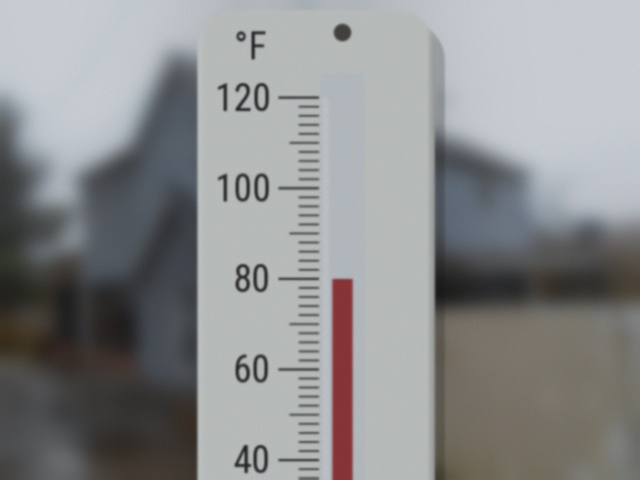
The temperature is 80 °F
